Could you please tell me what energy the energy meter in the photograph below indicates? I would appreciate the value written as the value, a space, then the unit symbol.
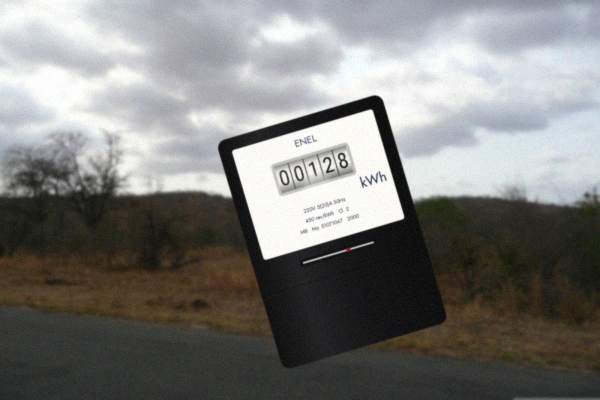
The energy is 128 kWh
